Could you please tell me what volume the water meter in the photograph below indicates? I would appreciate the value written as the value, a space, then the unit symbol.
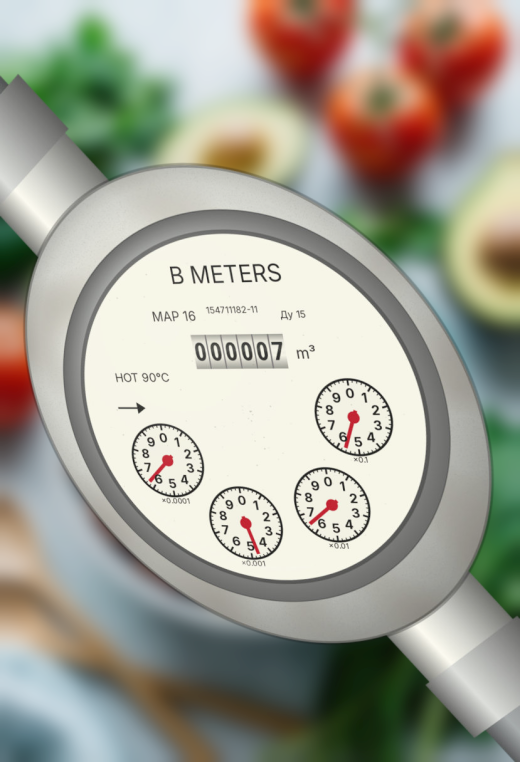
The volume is 7.5646 m³
